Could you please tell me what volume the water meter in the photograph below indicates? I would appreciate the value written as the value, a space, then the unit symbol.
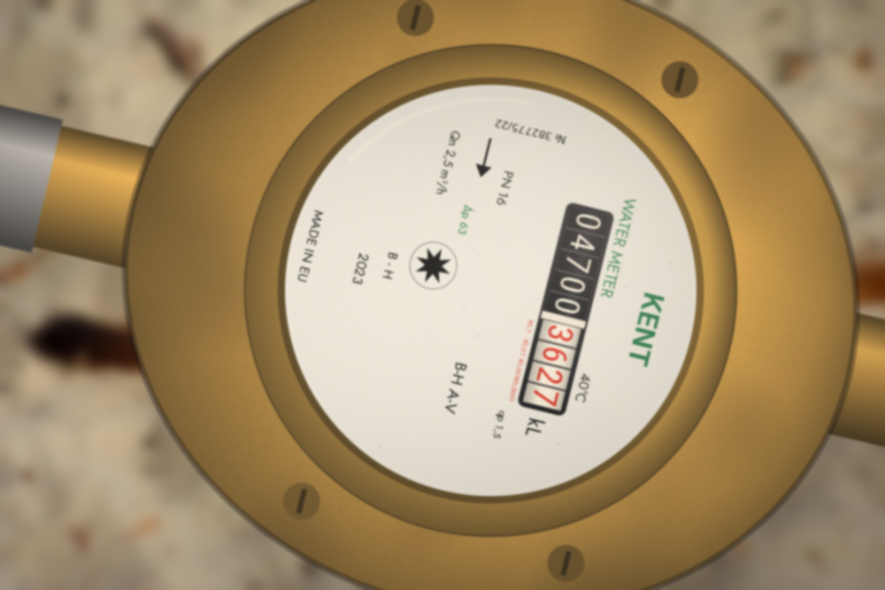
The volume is 4700.3627 kL
